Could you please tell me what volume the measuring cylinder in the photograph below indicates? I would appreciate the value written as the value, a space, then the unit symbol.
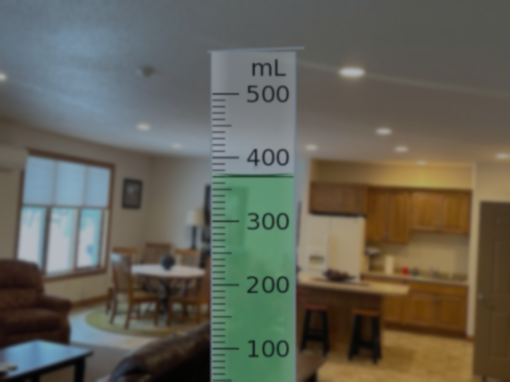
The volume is 370 mL
